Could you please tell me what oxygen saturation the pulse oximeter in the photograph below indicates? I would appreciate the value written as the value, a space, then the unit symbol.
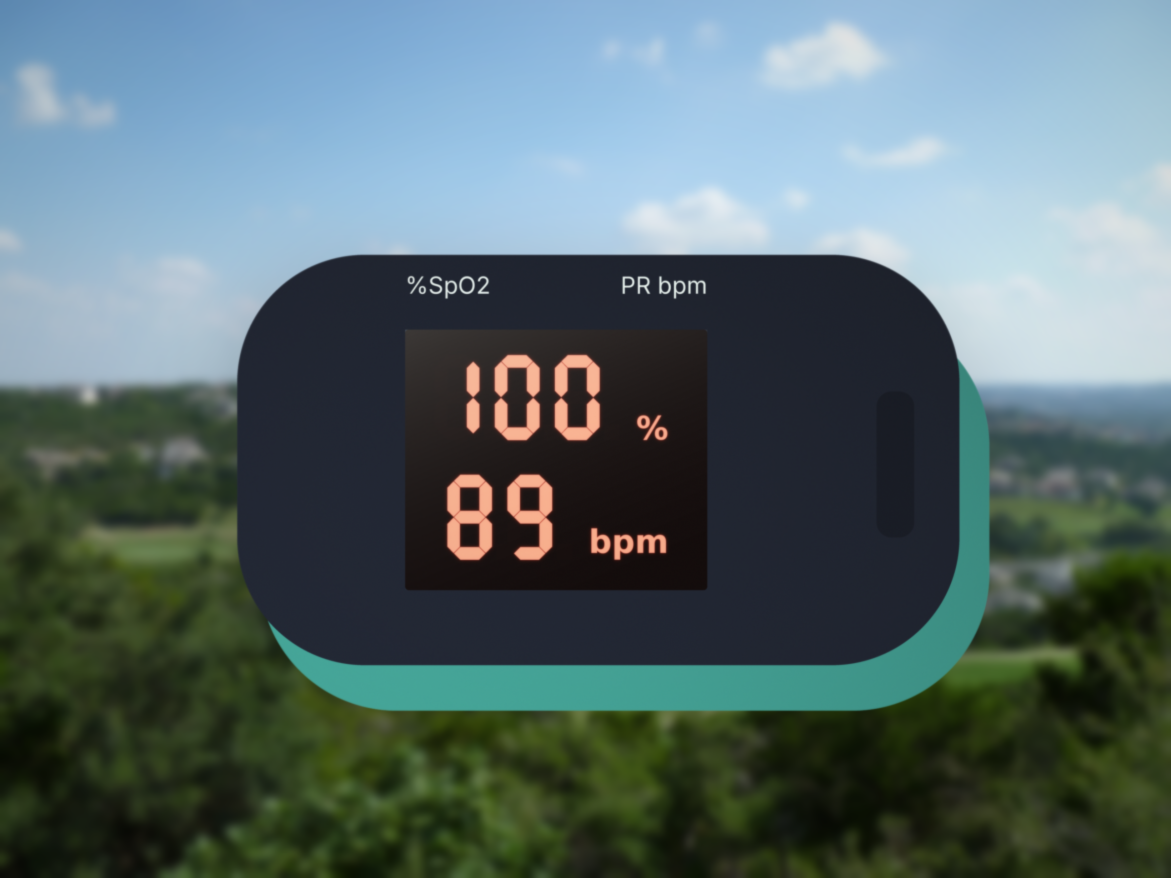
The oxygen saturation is 100 %
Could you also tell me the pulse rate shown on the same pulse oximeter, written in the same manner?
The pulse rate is 89 bpm
